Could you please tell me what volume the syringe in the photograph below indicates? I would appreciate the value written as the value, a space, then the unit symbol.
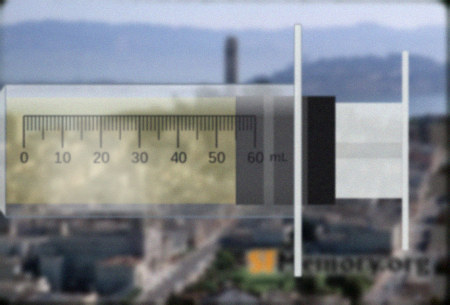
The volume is 55 mL
